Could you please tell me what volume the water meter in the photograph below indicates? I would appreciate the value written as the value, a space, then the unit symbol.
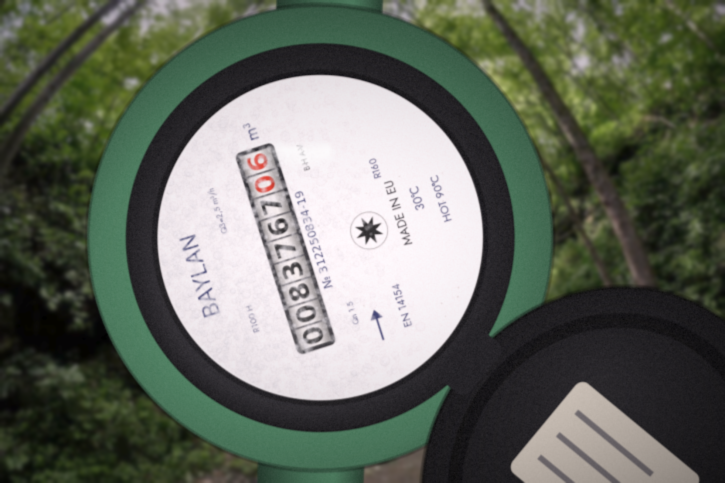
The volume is 83767.06 m³
